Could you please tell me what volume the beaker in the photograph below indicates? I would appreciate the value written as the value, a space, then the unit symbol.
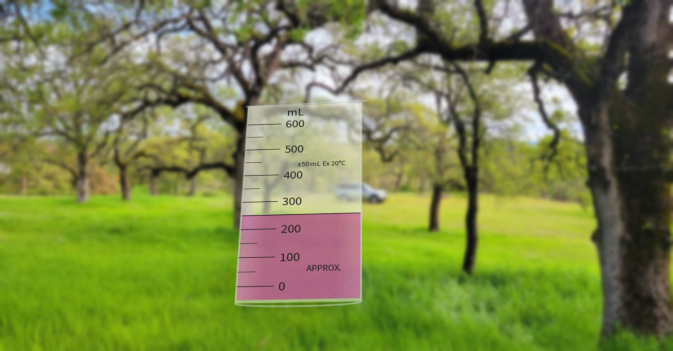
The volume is 250 mL
